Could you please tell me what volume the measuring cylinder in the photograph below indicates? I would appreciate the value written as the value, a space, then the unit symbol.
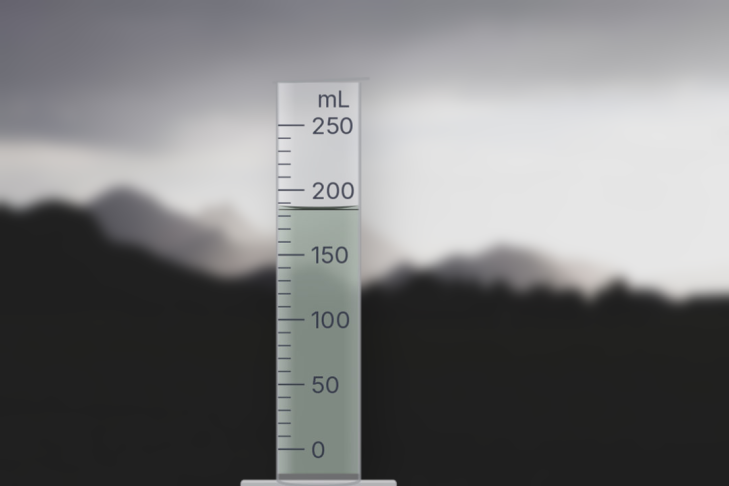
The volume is 185 mL
